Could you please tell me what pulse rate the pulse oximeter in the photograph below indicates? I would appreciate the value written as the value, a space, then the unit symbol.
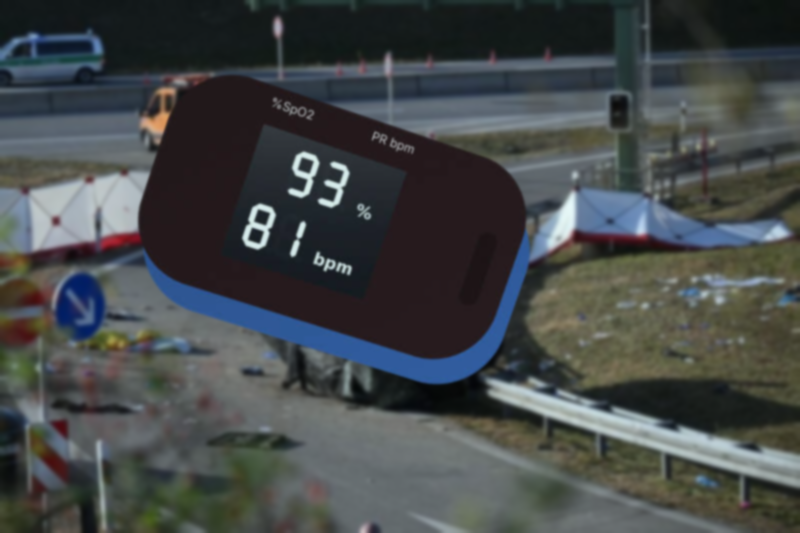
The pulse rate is 81 bpm
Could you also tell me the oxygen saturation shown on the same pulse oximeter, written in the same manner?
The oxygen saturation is 93 %
